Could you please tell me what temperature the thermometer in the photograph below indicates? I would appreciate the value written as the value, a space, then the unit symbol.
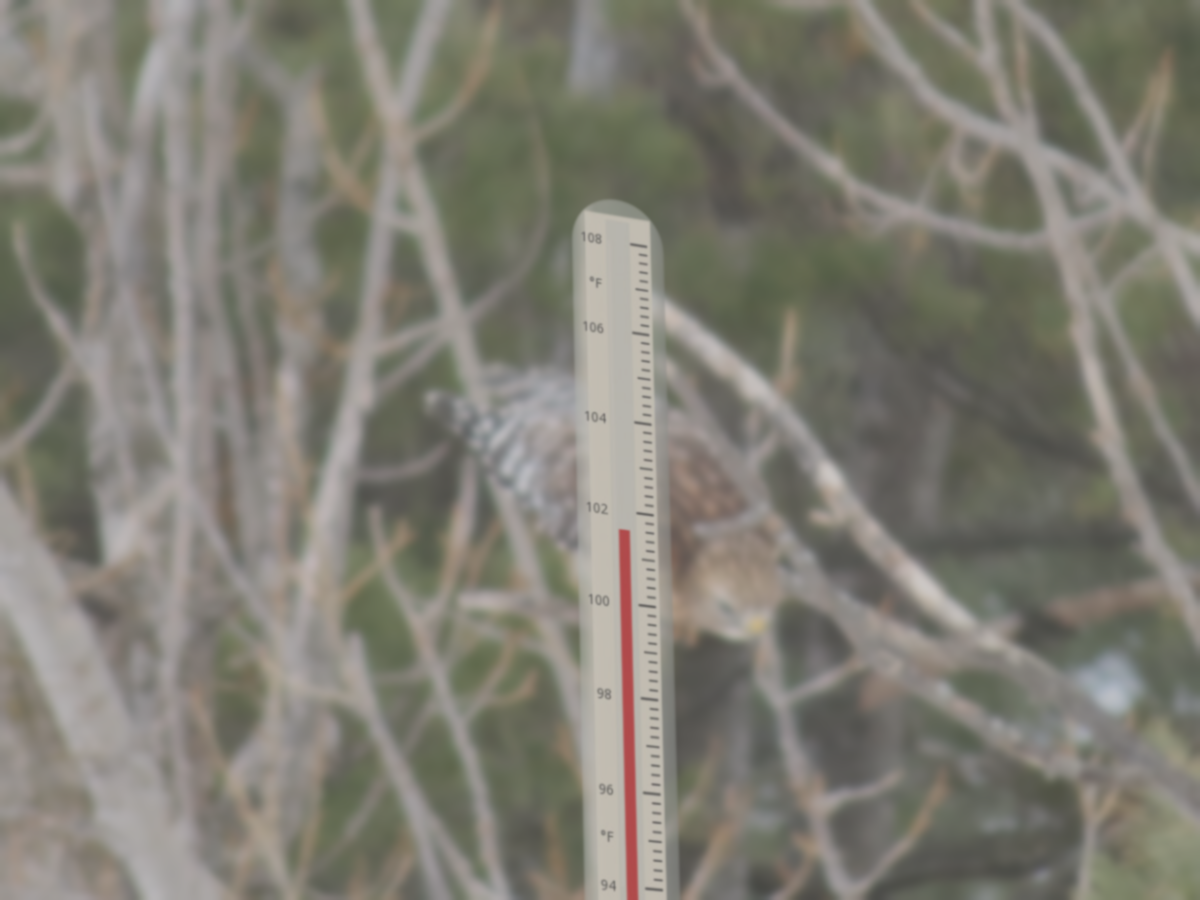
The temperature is 101.6 °F
